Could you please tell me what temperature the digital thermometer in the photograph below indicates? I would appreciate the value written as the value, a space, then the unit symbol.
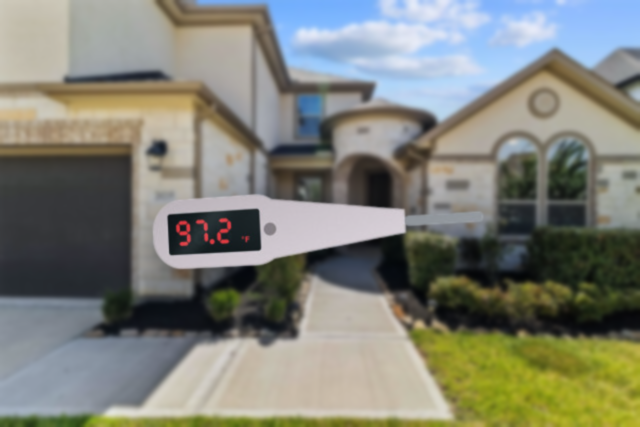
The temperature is 97.2 °F
